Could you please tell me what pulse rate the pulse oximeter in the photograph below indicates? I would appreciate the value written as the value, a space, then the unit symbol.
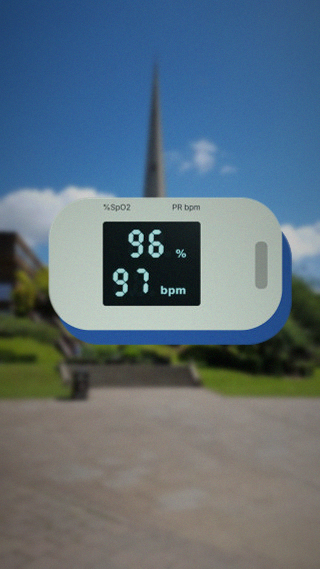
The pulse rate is 97 bpm
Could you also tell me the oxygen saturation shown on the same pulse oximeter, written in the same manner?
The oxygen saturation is 96 %
